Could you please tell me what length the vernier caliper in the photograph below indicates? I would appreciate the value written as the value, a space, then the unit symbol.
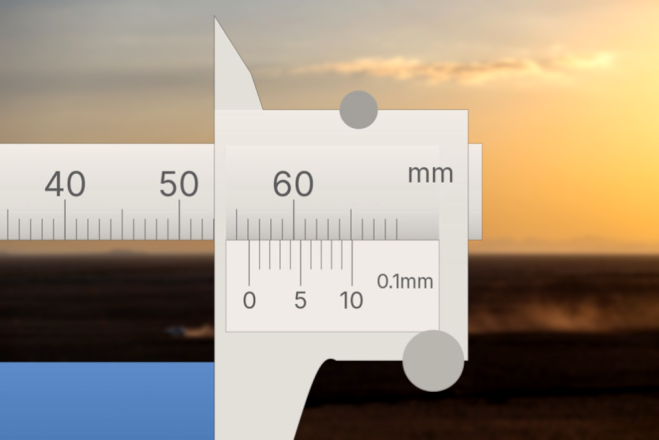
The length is 56.1 mm
